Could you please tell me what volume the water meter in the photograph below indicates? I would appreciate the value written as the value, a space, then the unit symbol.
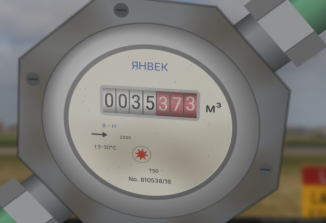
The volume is 35.373 m³
